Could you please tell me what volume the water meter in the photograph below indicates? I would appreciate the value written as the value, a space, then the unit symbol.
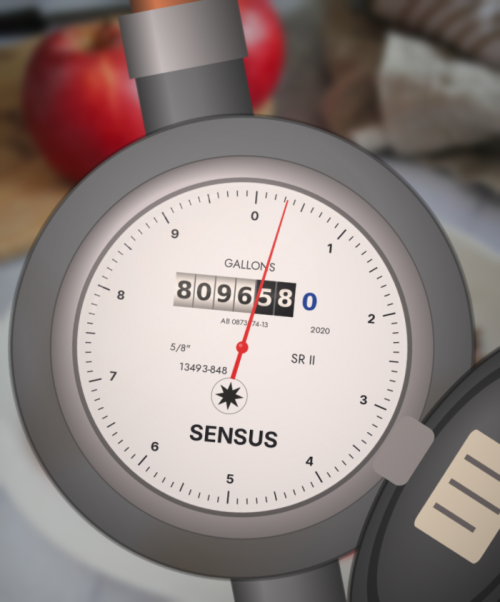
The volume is 8096580.3 gal
